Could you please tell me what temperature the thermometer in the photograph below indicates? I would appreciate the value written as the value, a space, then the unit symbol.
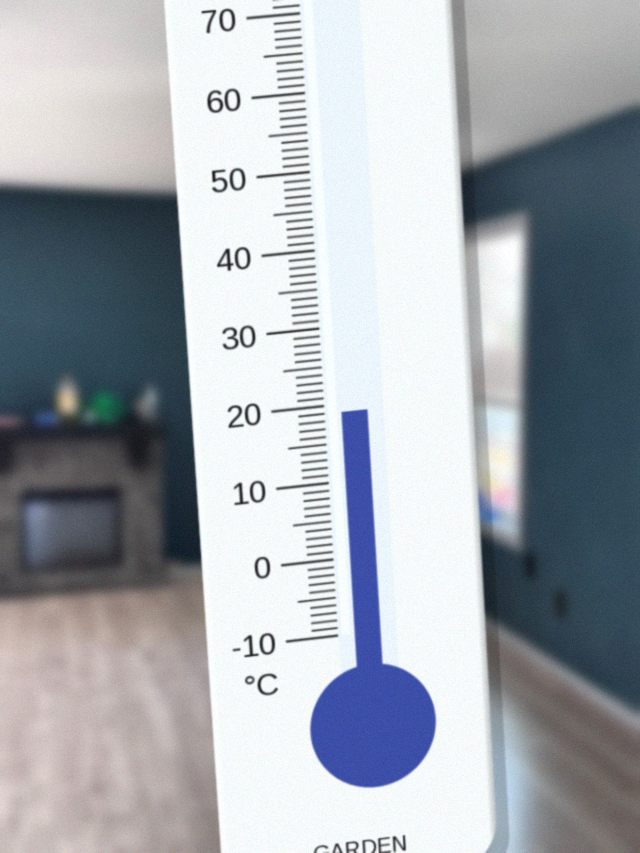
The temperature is 19 °C
